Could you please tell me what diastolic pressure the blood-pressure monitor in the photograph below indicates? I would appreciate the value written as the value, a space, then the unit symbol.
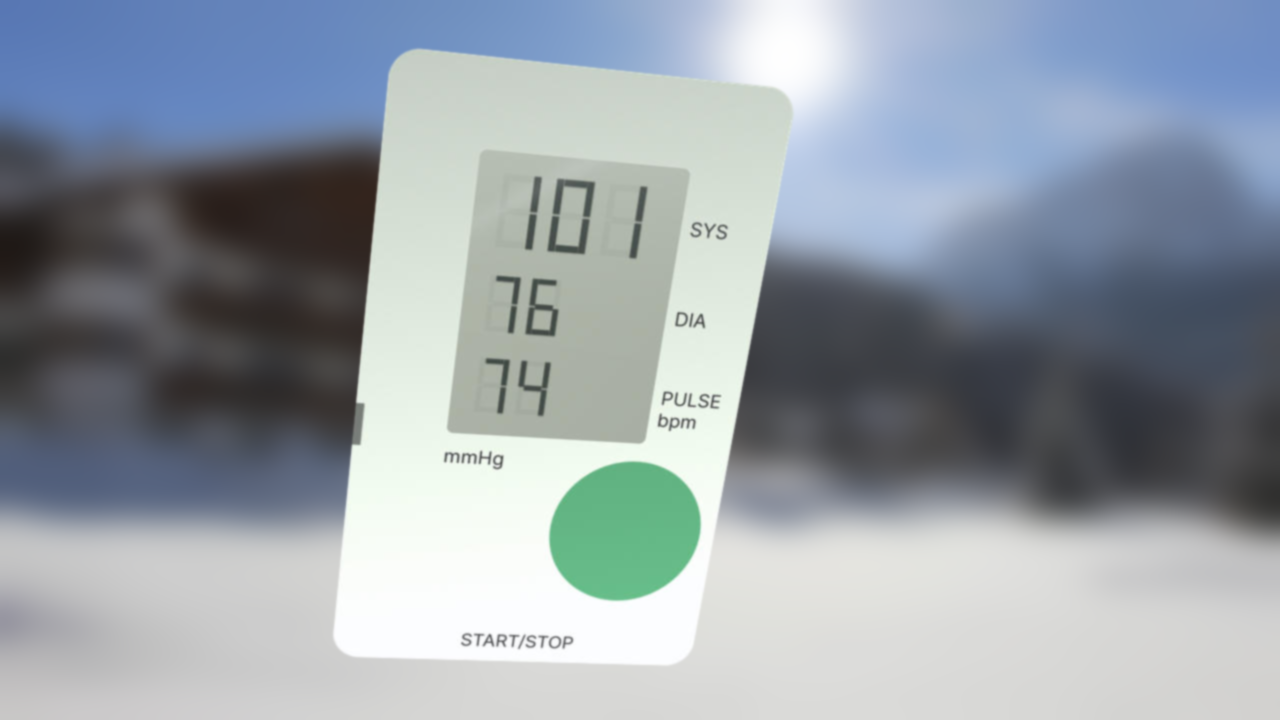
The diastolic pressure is 76 mmHg
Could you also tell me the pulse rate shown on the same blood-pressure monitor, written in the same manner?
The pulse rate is 74 bpm
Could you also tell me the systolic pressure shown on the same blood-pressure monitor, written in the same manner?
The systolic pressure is 101 mmHg
